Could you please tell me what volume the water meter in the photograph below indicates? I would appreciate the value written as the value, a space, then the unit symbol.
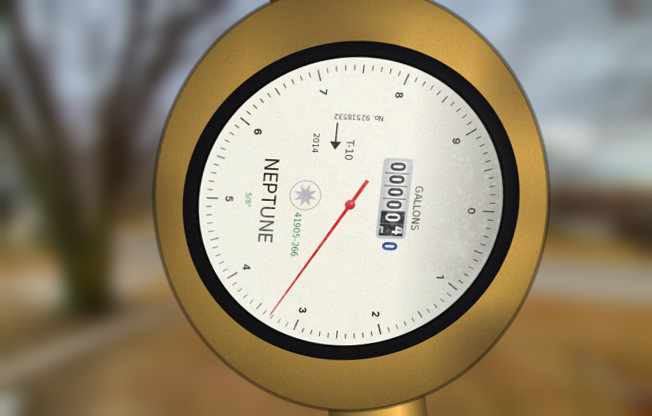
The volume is 43.3 gal
